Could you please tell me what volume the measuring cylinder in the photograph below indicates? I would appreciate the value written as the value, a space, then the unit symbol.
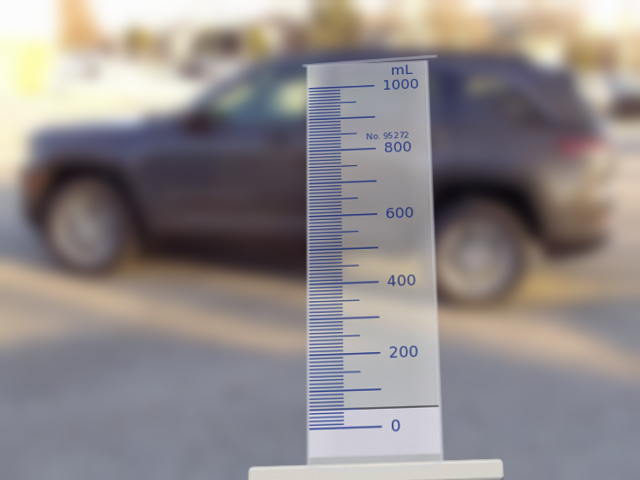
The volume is 50 mL
